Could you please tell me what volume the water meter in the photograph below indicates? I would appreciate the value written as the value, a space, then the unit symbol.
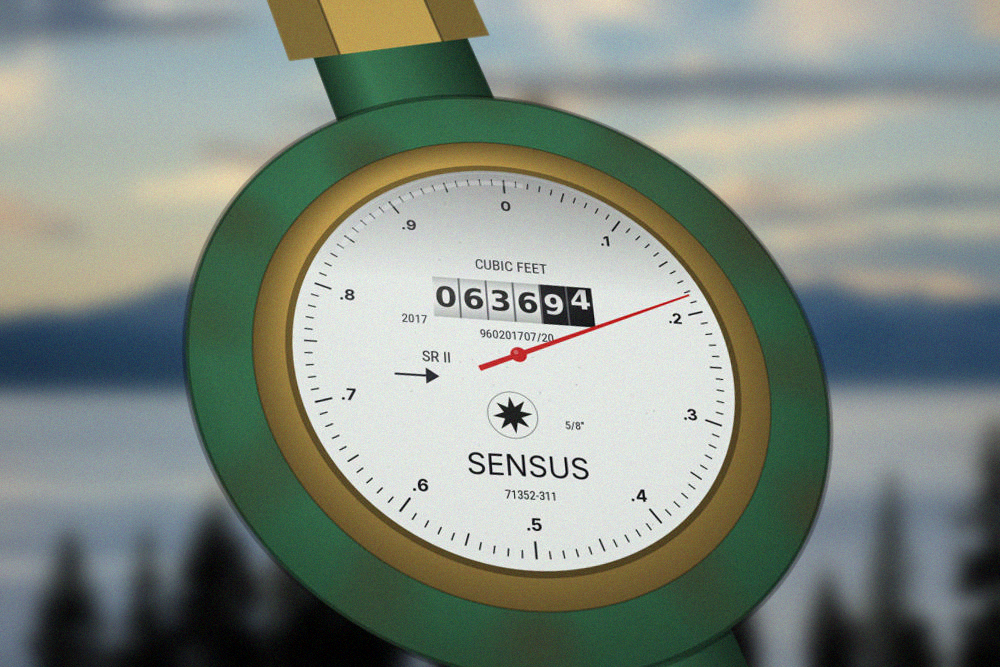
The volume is 63694.18 ft³
